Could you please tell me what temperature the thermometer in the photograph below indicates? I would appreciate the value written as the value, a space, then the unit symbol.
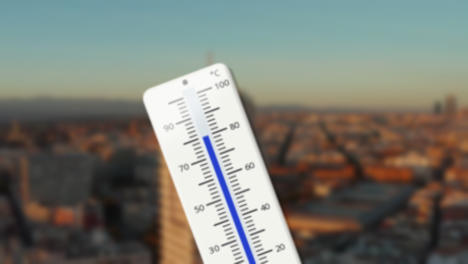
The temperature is 80 °C
